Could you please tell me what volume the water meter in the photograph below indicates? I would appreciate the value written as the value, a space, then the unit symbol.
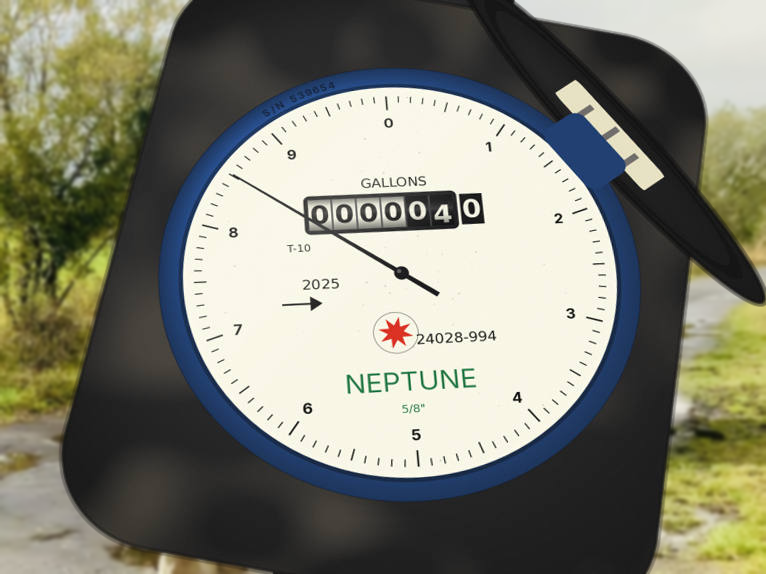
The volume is 38.5 gal
